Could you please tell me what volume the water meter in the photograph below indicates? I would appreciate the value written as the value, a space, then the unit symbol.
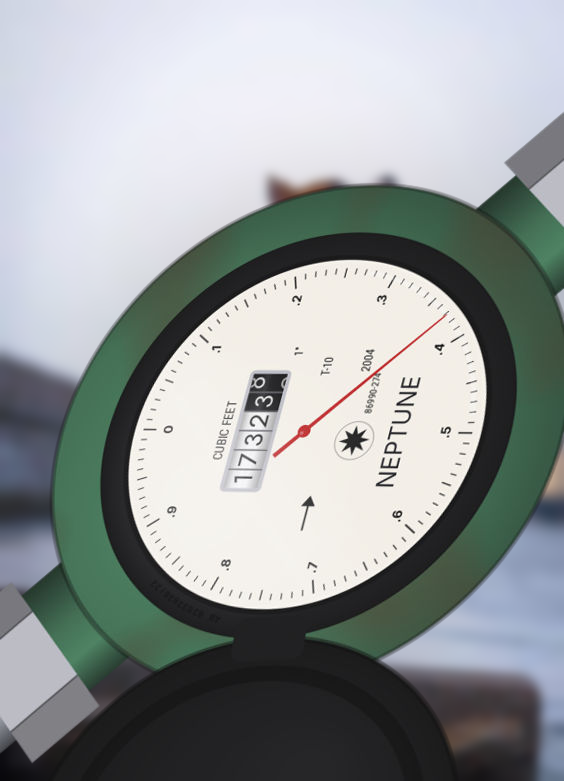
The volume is 173238.37 ft³
